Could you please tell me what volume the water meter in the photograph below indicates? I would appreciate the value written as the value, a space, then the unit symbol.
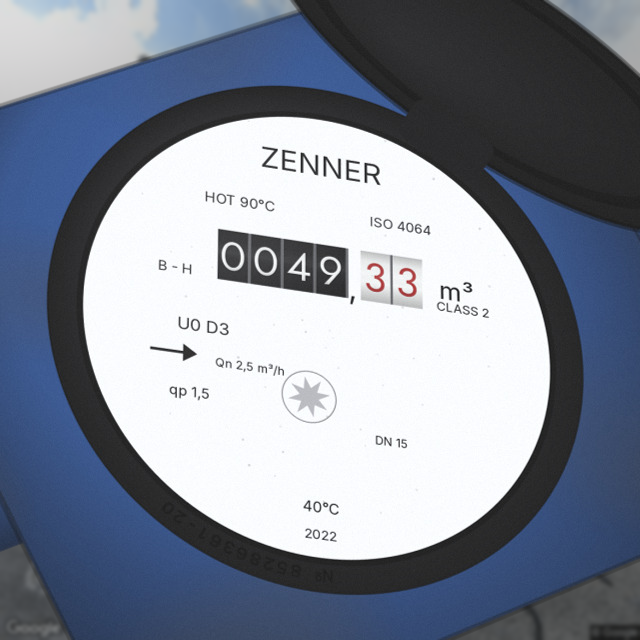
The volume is 49.33 m³
